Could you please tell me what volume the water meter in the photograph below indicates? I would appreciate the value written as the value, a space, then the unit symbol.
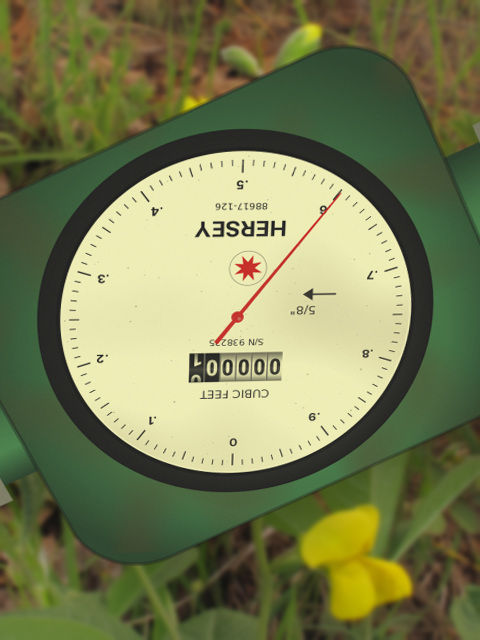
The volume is 0.60 ft³
